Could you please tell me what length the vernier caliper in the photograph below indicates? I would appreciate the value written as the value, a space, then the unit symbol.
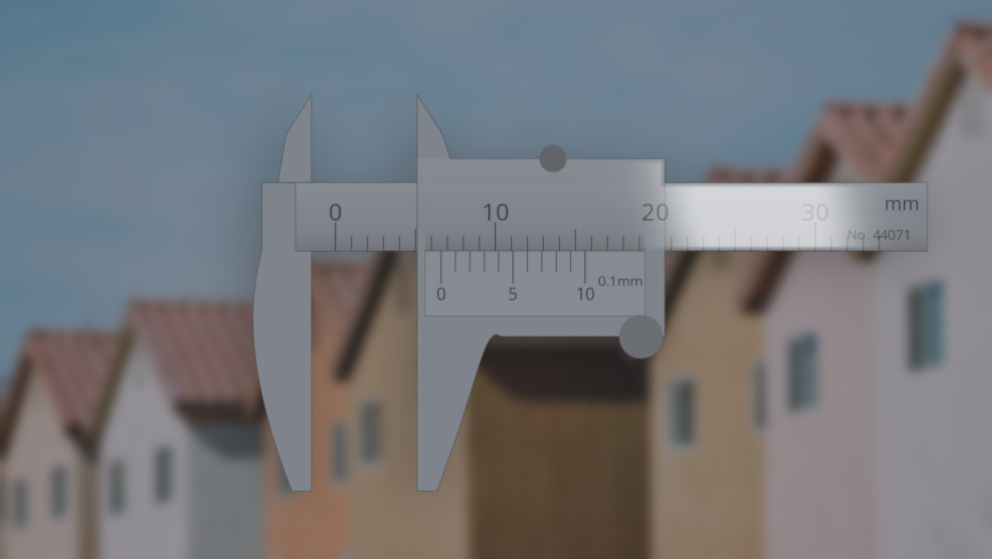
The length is 6.6 mm
